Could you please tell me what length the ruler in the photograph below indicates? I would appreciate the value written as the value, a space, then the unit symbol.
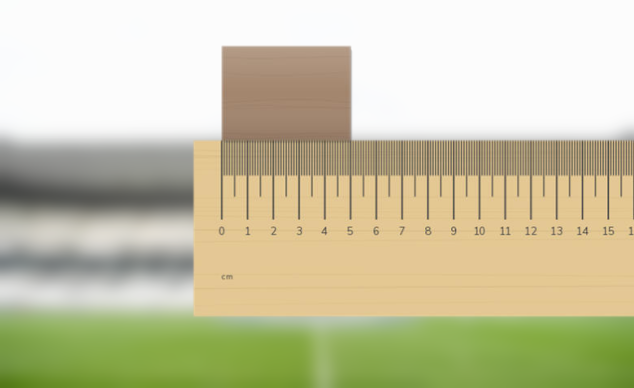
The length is 5 cm
